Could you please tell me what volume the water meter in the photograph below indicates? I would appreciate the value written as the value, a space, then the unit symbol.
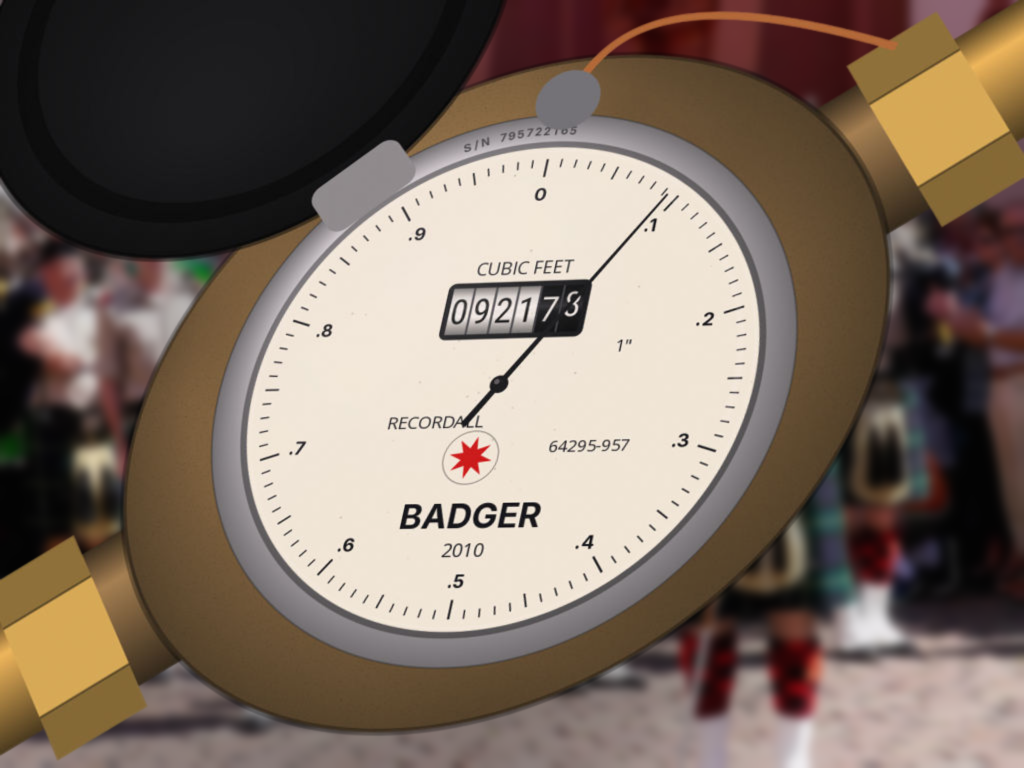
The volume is 92178.09 ft³
